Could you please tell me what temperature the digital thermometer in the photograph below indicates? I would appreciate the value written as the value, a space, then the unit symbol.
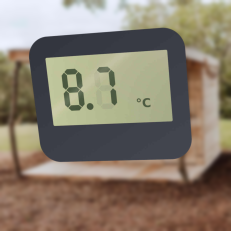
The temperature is 8.7 °C
